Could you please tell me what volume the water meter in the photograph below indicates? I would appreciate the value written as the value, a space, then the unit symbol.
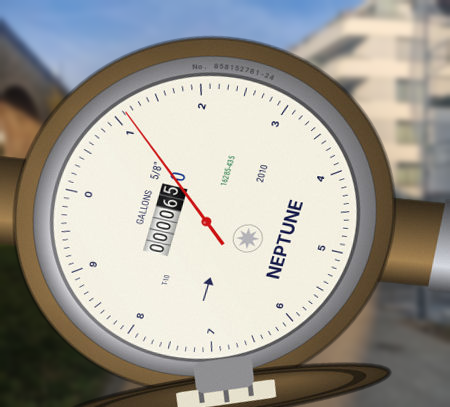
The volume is 651.1 gal
